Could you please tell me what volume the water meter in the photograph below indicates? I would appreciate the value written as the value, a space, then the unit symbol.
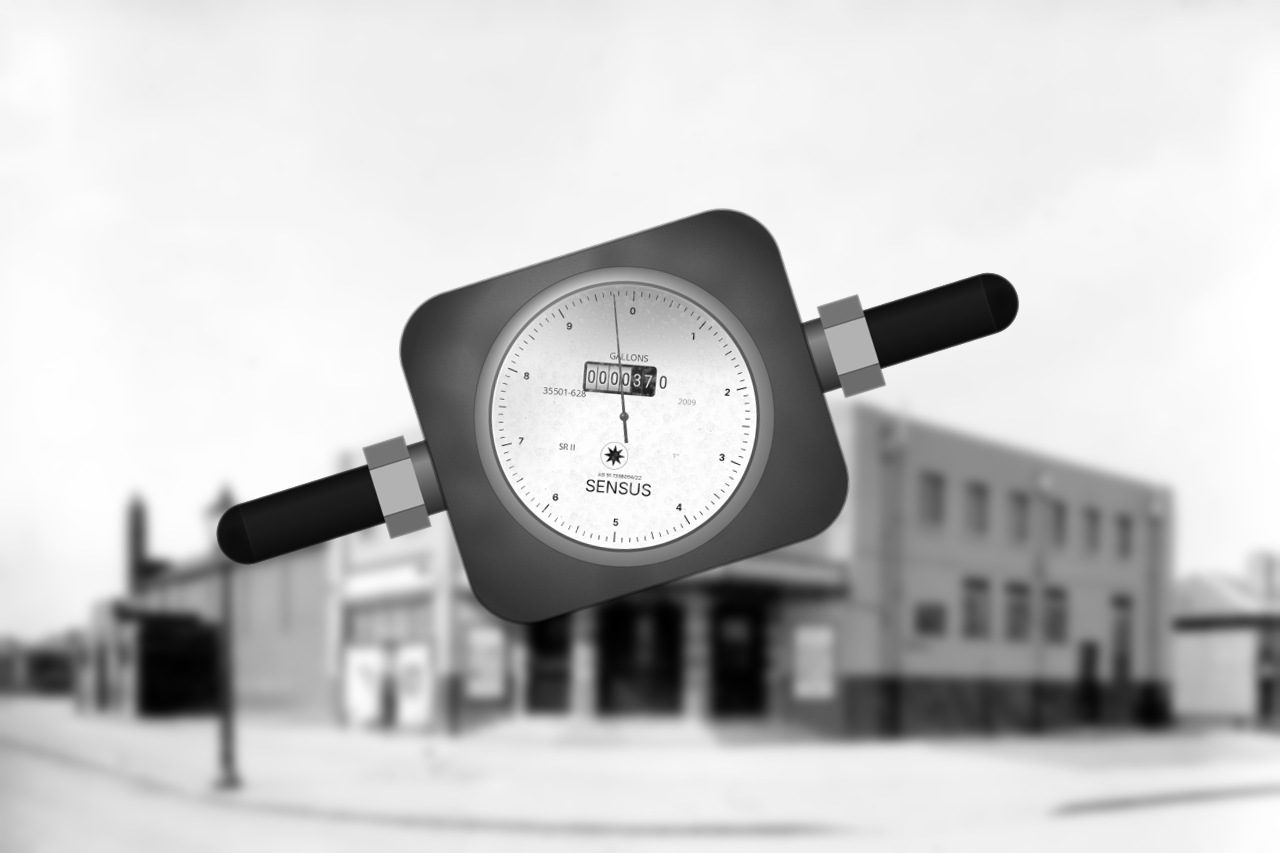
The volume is 369.7 gal
